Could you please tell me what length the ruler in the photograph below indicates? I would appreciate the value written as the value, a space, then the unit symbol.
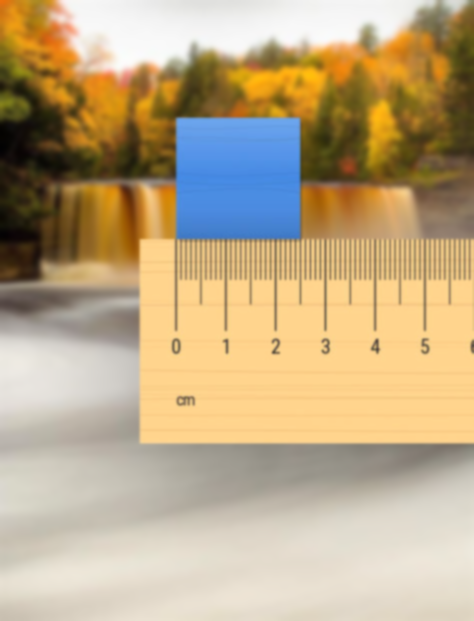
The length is 2.5 cm
